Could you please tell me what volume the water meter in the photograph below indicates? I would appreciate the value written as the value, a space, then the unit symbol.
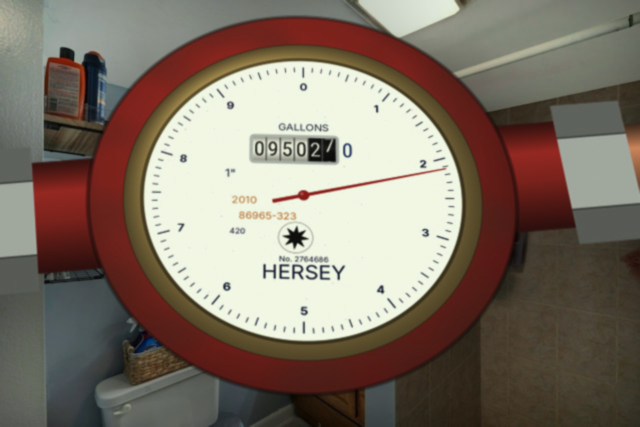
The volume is 950272.1 gal
